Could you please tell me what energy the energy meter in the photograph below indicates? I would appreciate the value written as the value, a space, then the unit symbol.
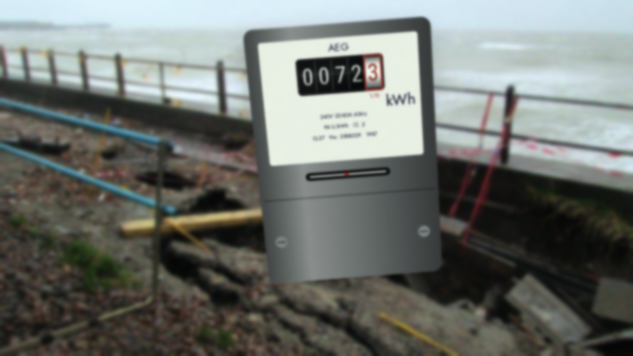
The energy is 72.3 kWh
